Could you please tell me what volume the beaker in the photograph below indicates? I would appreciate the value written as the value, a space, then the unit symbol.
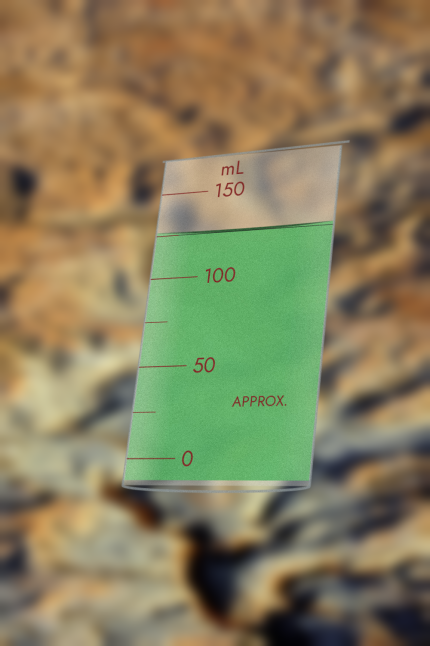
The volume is 125 mL
